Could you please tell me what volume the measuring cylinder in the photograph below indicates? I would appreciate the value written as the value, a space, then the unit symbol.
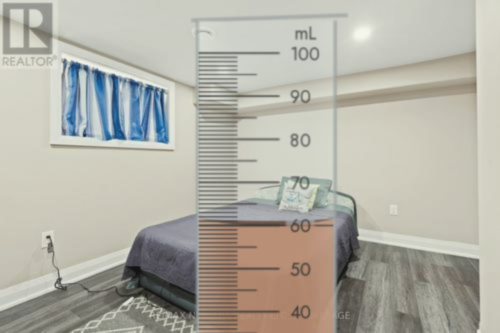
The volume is 60 mL
